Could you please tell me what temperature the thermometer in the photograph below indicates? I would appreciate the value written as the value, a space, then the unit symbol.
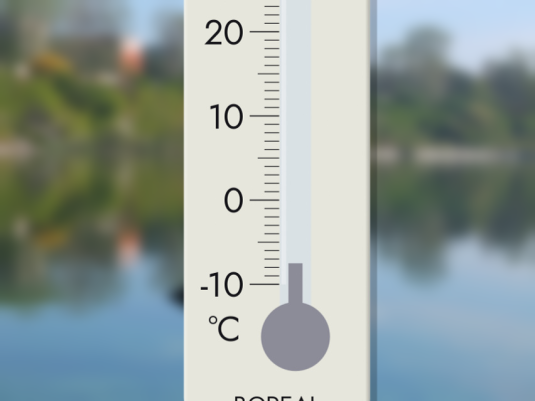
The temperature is -7.5 °C
